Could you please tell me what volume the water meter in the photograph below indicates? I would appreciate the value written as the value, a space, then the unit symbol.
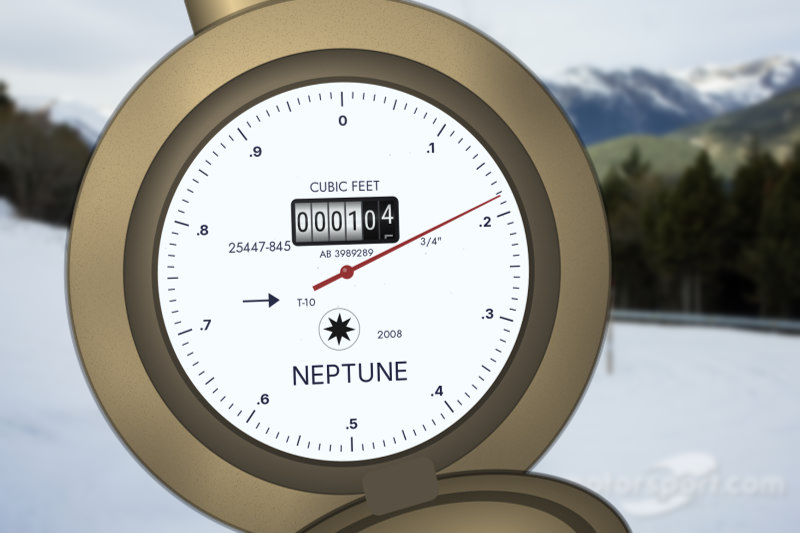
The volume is 104.18 ft³
